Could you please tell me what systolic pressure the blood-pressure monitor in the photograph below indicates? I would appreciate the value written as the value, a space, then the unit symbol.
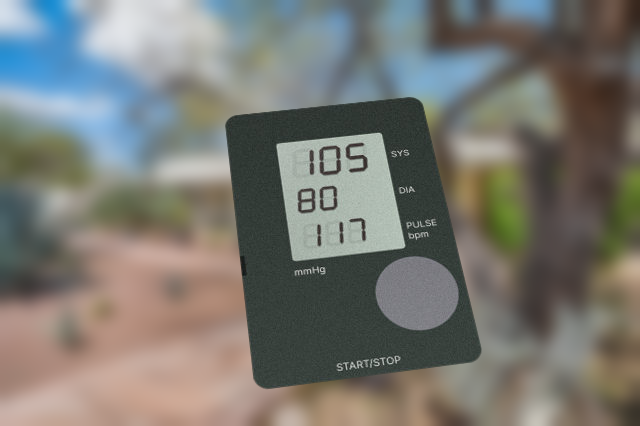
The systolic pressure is 105 mmHg
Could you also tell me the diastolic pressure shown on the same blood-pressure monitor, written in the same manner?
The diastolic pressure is 80 mmHg
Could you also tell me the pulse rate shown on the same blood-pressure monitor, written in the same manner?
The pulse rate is 117 bpm
